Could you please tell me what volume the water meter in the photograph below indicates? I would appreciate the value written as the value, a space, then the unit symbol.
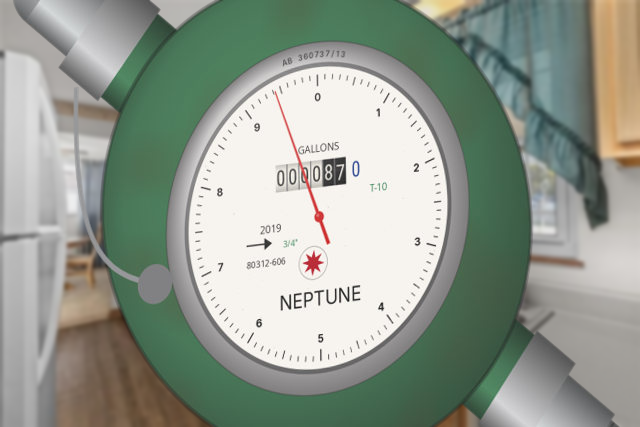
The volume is 869.4 gal
